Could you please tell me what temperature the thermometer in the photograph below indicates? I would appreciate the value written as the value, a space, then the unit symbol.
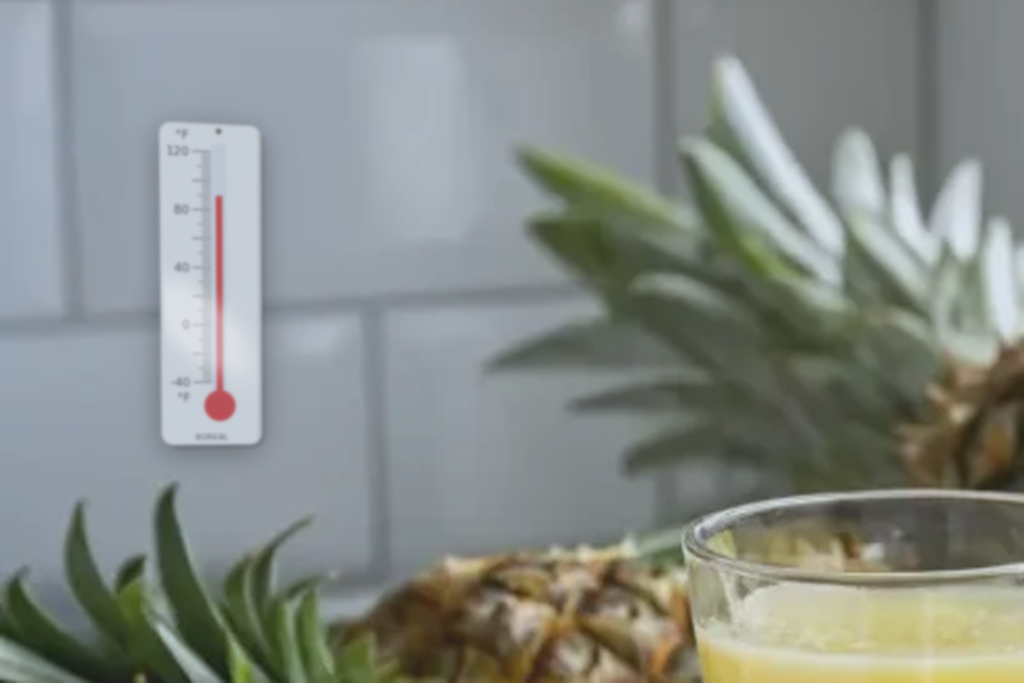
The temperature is 90 °F
